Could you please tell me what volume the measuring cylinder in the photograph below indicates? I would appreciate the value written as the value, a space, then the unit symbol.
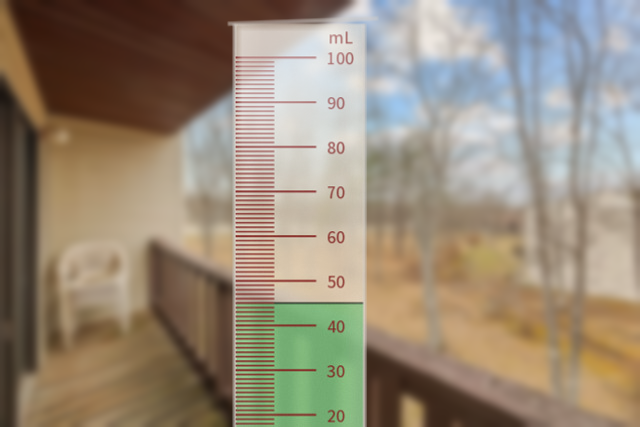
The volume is 45 mL
